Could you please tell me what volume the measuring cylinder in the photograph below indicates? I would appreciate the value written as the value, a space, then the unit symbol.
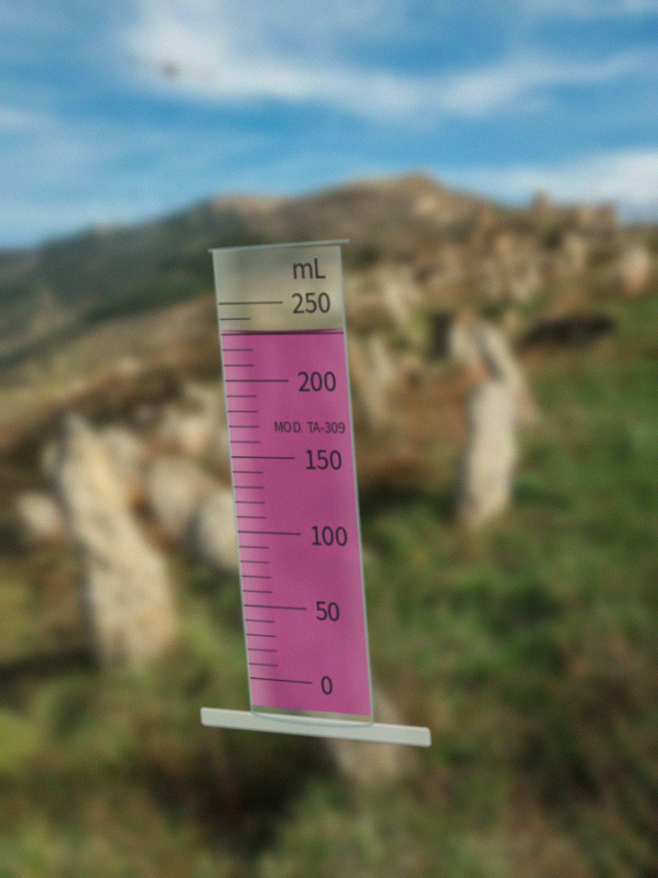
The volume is 230 mL
